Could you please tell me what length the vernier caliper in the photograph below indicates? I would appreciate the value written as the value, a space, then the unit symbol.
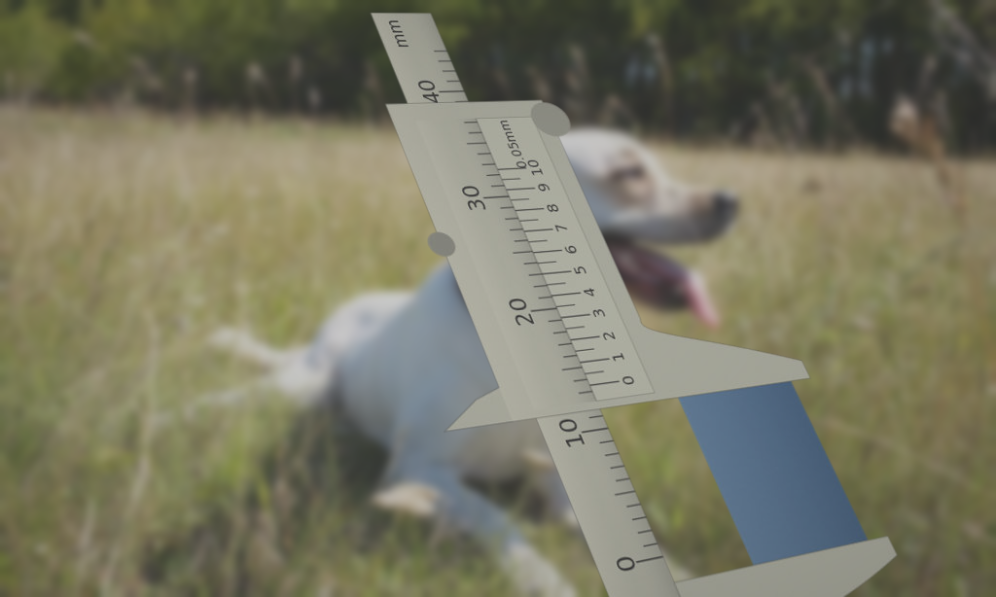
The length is 13.5 mm
